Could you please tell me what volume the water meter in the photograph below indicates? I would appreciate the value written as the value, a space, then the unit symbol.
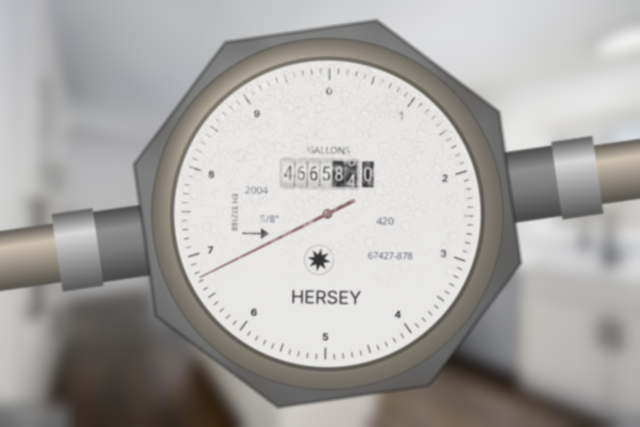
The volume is 4665836.7 gal
